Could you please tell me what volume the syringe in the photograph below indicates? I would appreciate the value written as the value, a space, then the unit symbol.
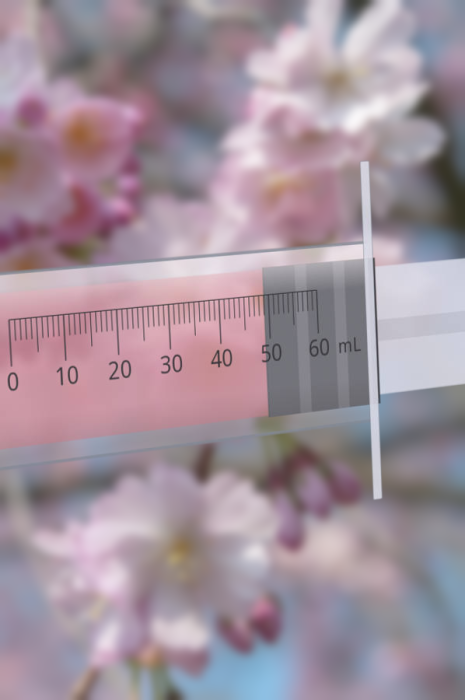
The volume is 49 mL
